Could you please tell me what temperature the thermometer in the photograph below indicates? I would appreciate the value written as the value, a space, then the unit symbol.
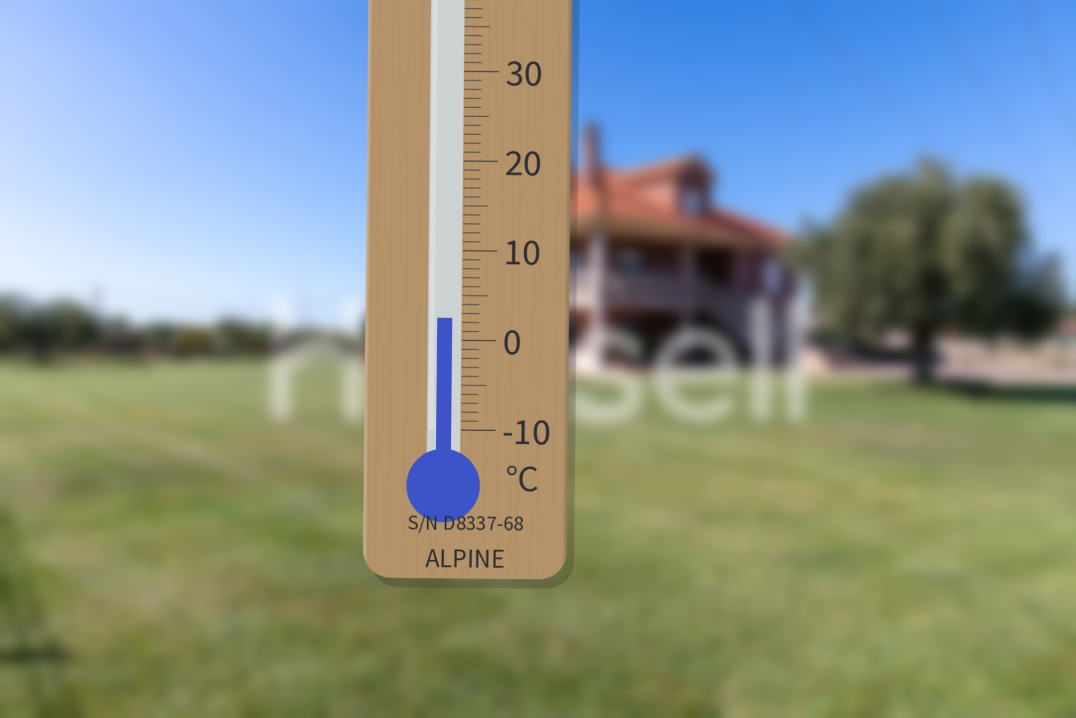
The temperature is 2.5 °C
